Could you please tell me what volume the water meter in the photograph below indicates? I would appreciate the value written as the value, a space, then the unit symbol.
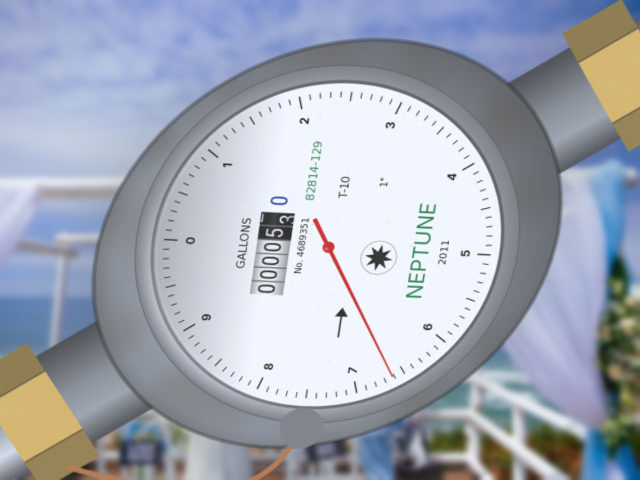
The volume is 526.6 gal
